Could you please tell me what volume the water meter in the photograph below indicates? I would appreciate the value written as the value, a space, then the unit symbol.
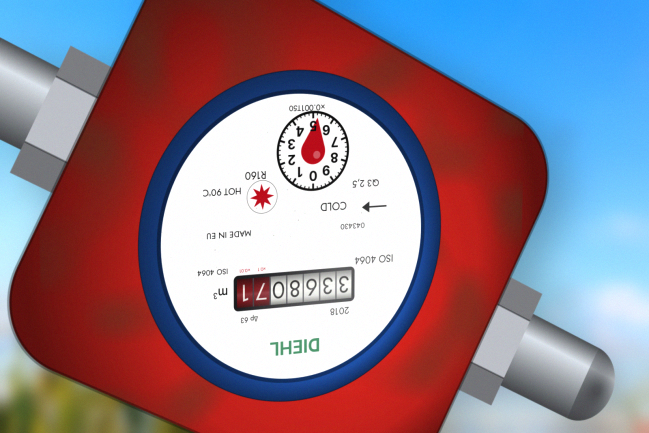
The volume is 33680.715 m³
